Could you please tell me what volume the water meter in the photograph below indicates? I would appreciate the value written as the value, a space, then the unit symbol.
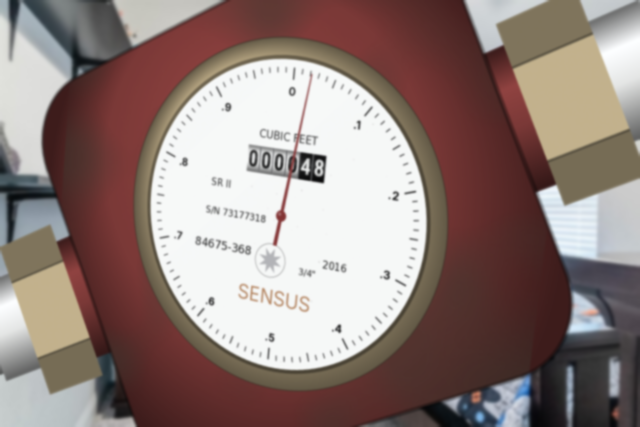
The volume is 48.02 ft³
